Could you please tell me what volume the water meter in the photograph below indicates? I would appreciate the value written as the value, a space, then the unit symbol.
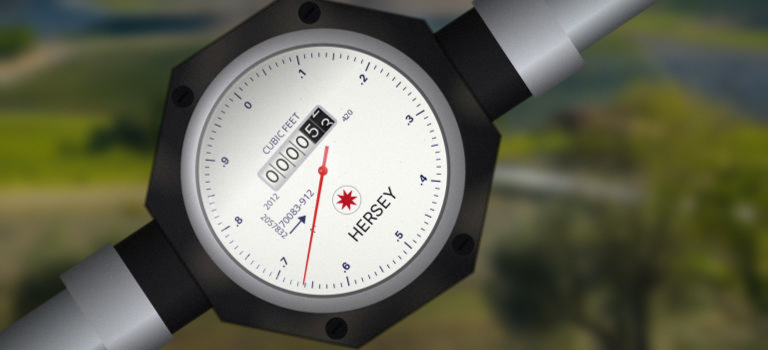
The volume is 52.66 ft³
